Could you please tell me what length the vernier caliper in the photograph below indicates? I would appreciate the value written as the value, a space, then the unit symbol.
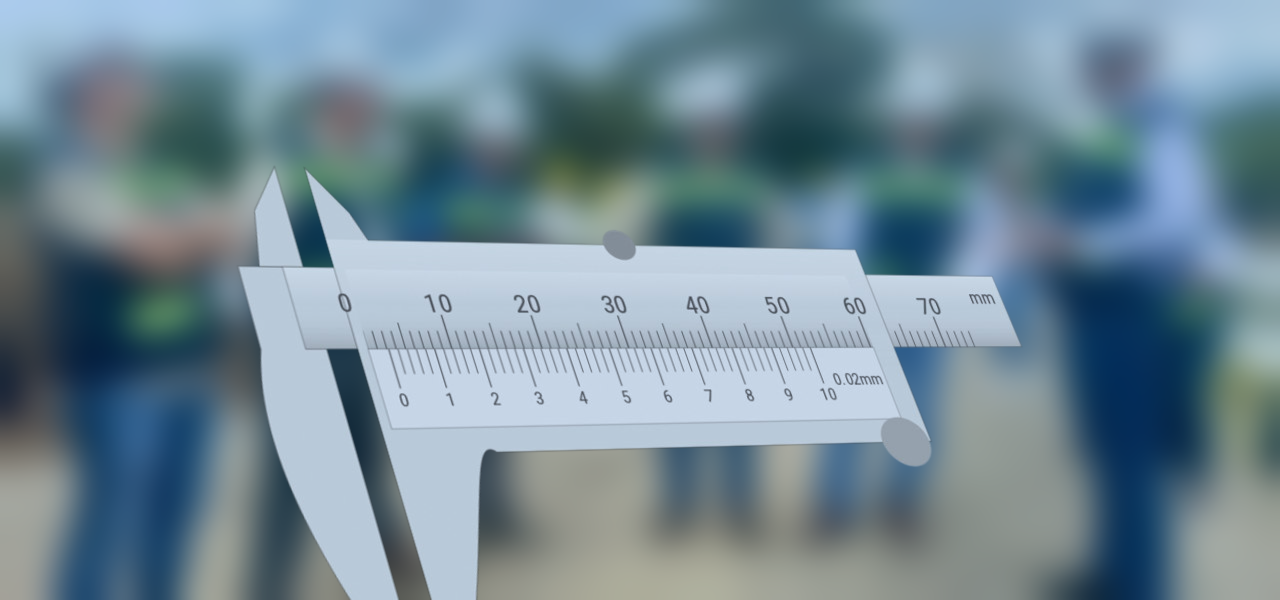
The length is 3.2 mm
